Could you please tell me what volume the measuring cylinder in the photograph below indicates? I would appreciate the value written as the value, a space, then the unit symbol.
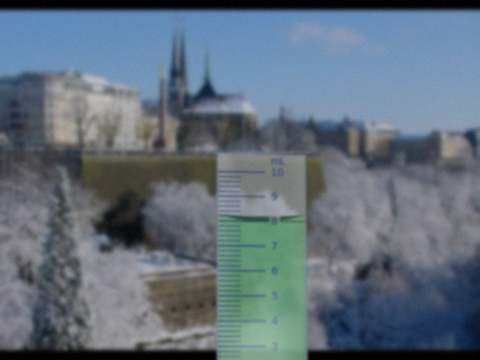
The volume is 8 mL
